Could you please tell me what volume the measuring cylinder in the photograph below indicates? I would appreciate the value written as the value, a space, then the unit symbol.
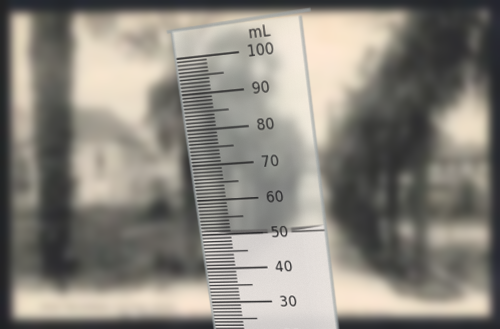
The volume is 50 mL
